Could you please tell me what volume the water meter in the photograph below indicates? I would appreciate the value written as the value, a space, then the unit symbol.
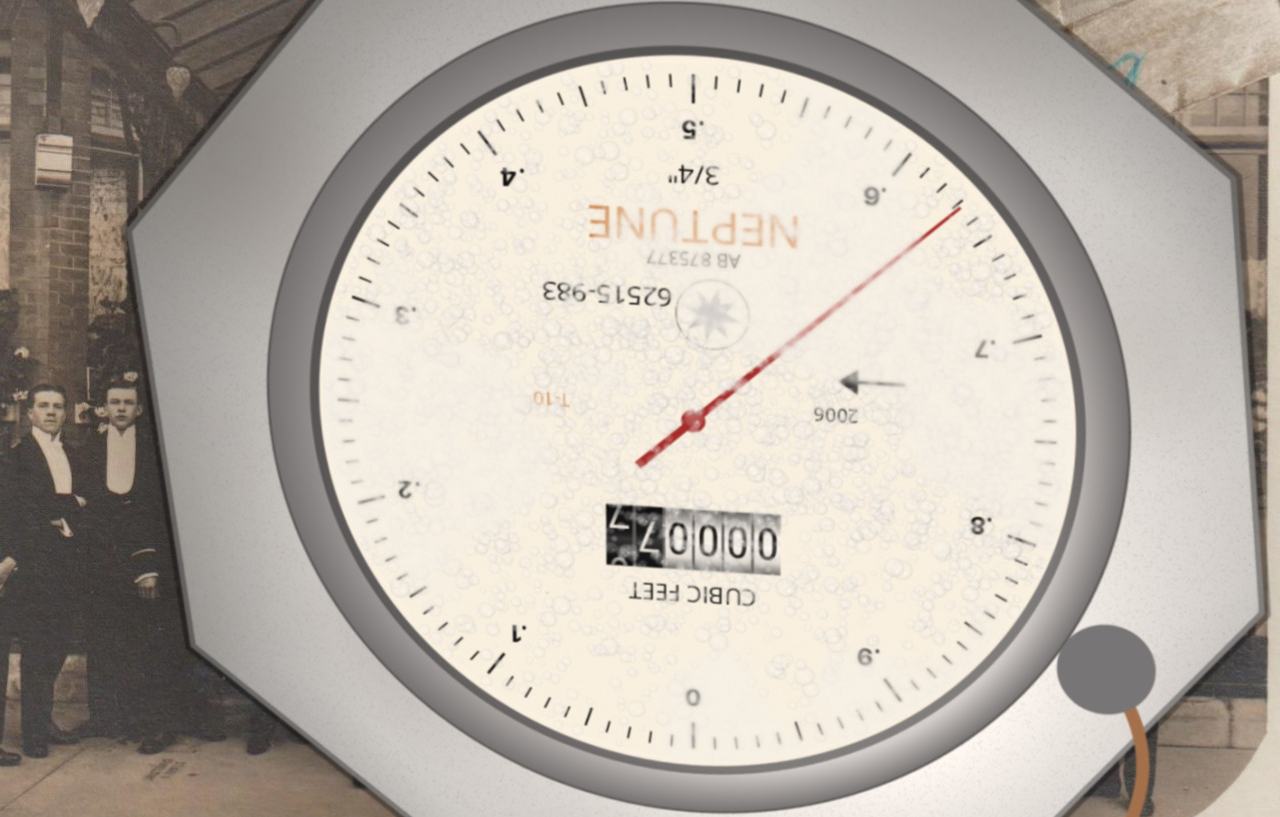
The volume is 76.63 ft³
